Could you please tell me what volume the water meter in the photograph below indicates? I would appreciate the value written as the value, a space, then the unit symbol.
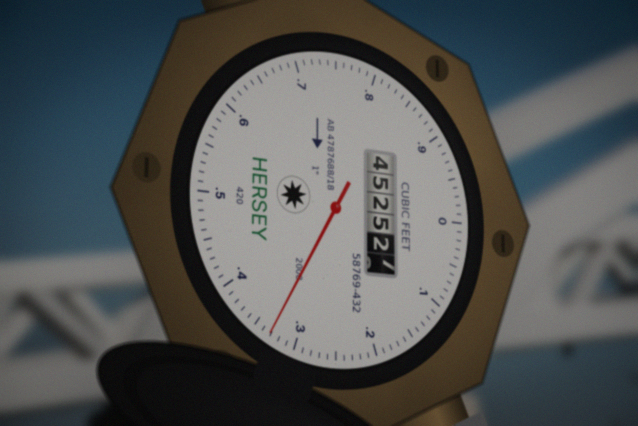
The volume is 452527.33 ft³
